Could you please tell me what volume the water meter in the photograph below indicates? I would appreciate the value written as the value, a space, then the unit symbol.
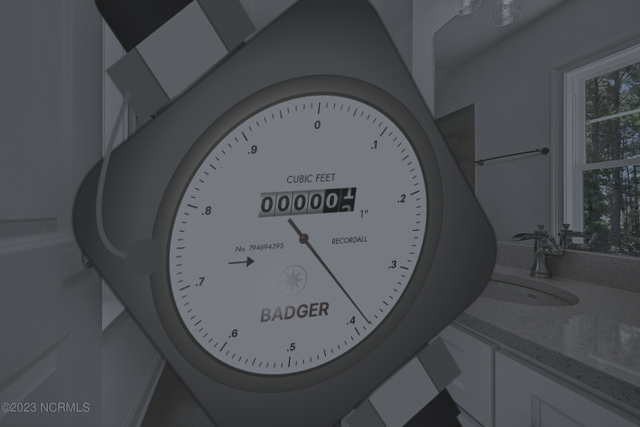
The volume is 1.38 ft³
